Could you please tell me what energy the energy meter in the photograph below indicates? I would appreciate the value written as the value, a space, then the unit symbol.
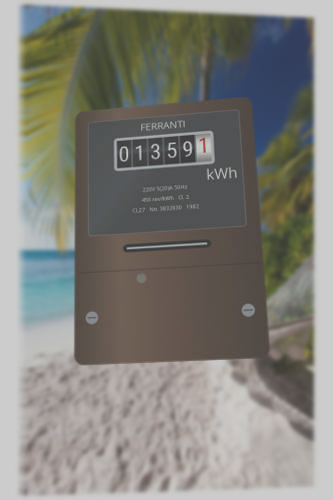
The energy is 1359.1 kWh
